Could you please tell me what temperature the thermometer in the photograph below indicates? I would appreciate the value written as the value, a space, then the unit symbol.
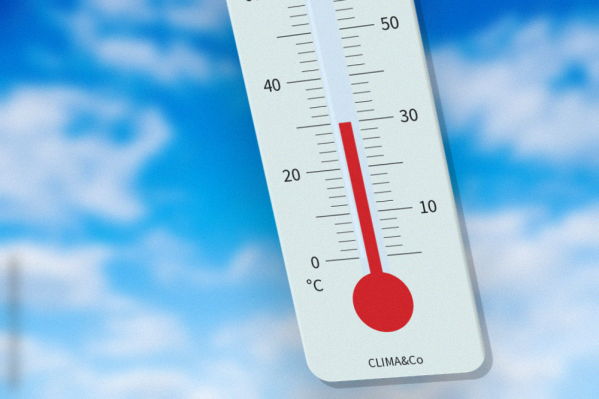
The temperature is 30 °C
